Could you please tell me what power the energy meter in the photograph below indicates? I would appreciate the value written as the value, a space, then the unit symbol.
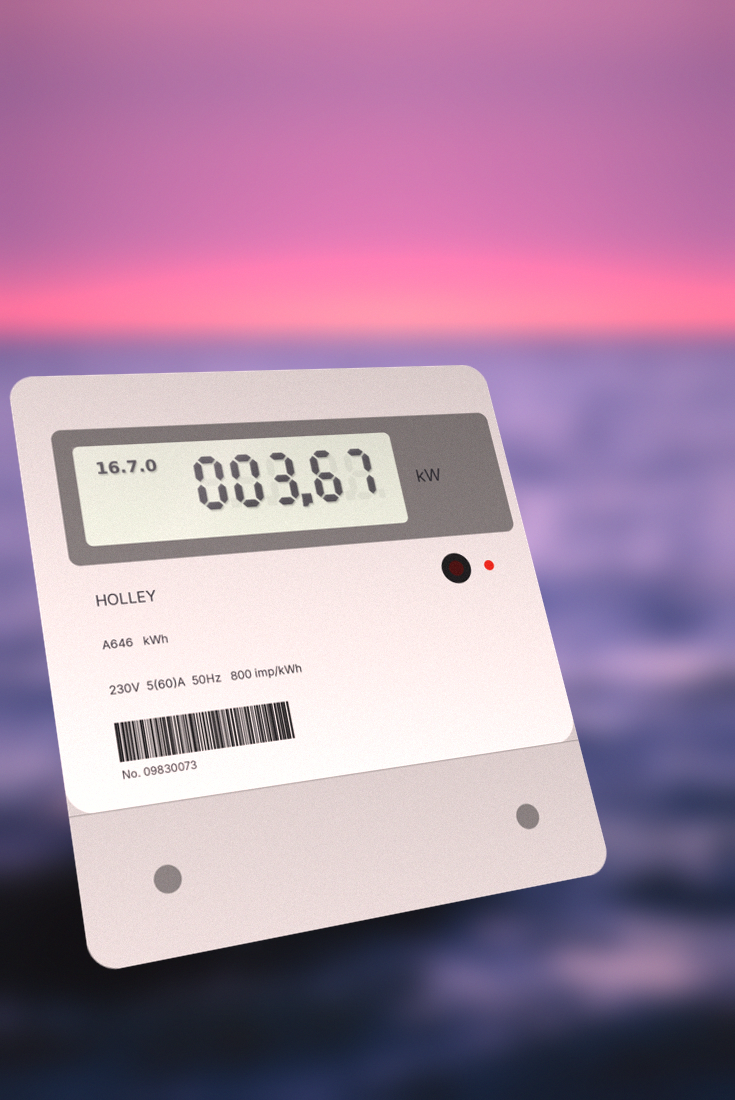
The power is 3.67 kW
